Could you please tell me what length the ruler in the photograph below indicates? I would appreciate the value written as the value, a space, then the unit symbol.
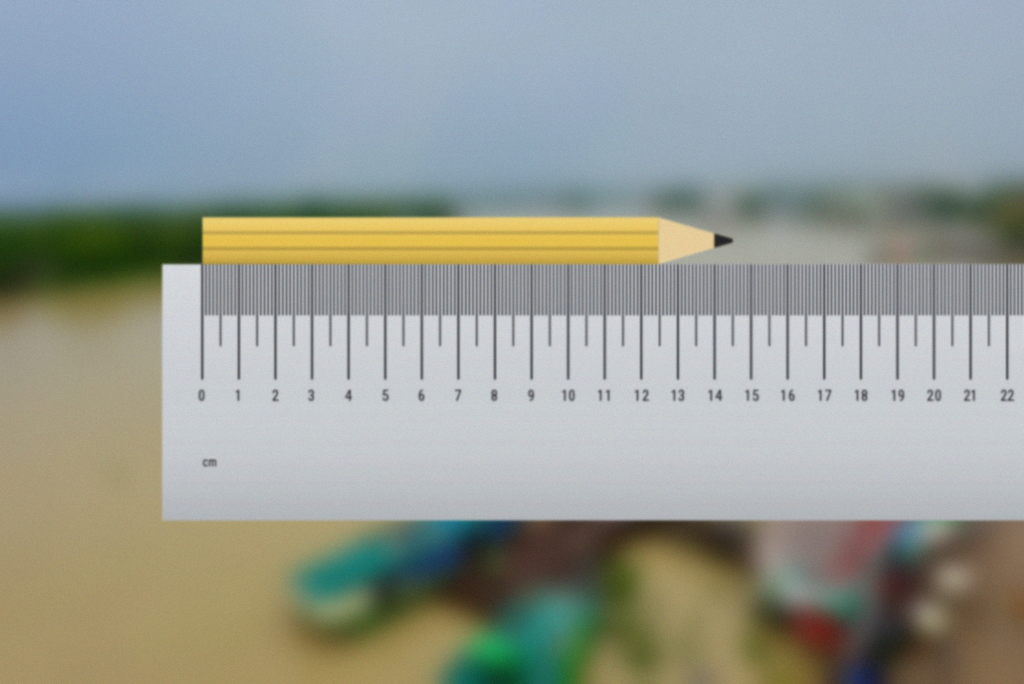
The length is 14.5 cm
